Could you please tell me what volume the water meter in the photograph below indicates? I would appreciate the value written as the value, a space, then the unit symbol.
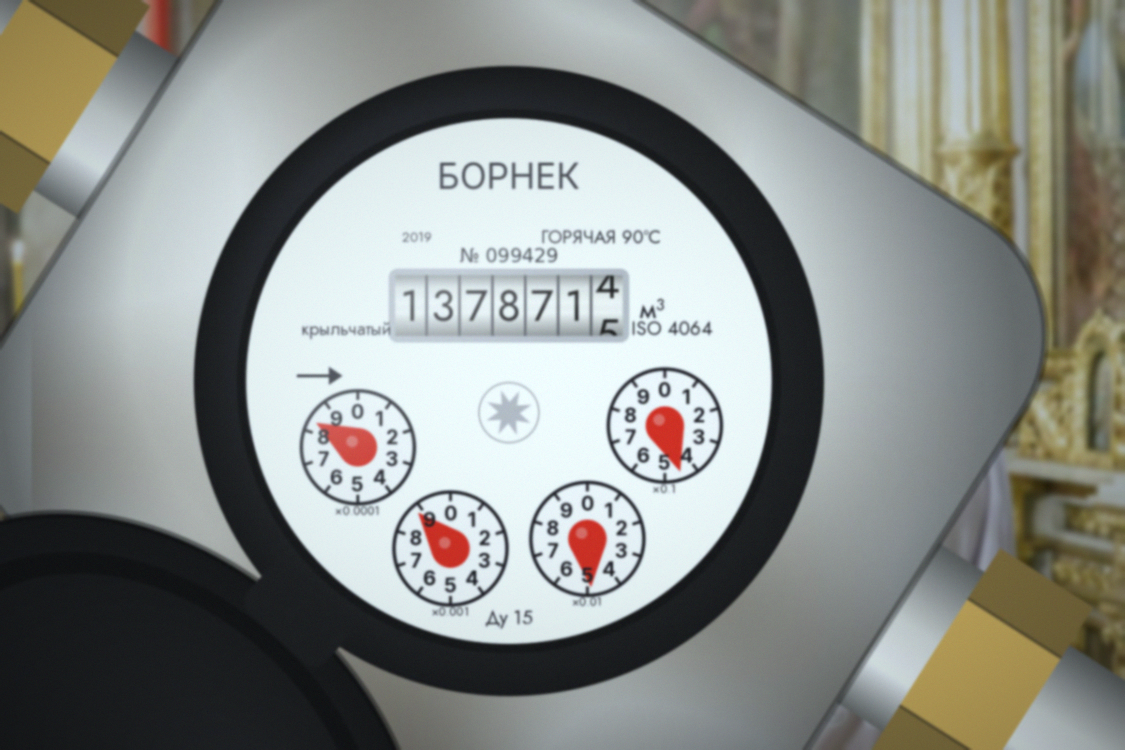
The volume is 1378714.4488 m³
